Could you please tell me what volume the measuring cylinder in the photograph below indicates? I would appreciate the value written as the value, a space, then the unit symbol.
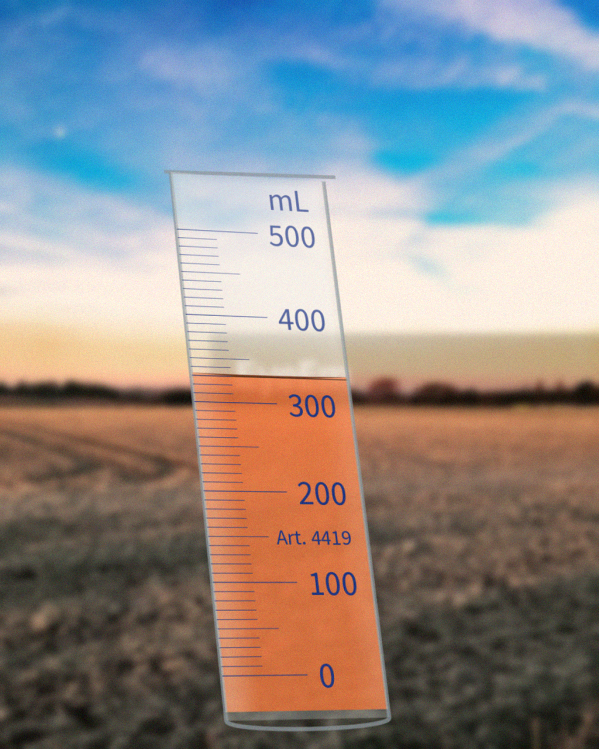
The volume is 330 mL
